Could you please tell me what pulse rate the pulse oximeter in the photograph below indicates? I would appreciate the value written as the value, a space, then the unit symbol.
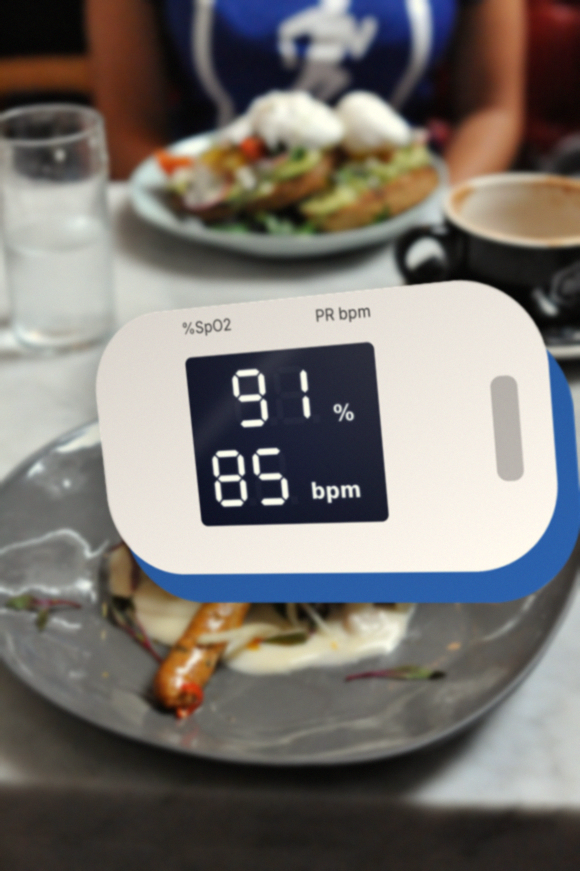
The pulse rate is 85 bpm
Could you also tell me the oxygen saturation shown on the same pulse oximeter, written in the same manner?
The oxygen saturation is 91 %
